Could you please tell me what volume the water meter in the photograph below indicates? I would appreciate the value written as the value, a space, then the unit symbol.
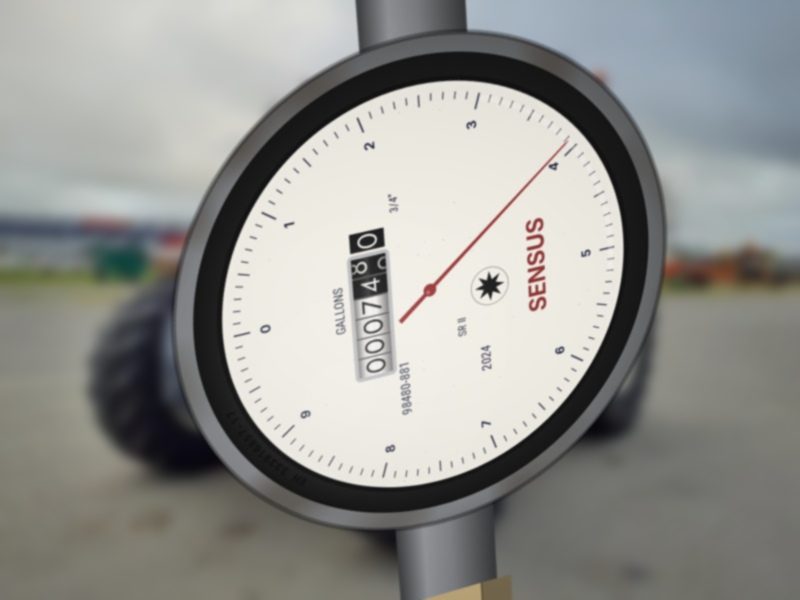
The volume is 7483.9 gal
